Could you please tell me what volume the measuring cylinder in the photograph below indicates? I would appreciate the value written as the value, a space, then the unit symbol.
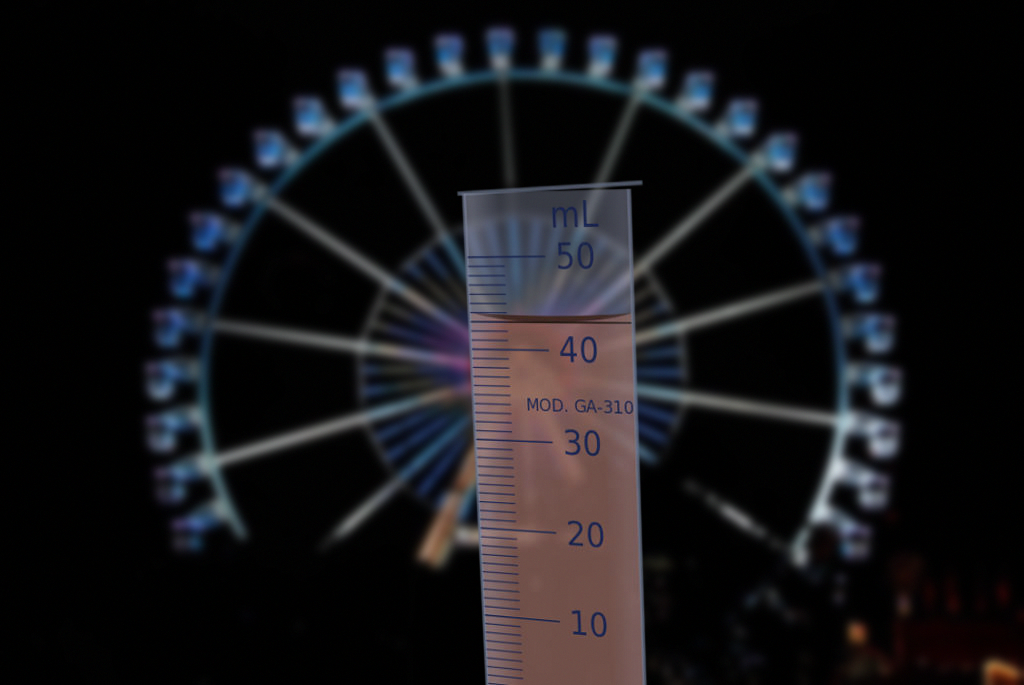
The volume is 43 mL
